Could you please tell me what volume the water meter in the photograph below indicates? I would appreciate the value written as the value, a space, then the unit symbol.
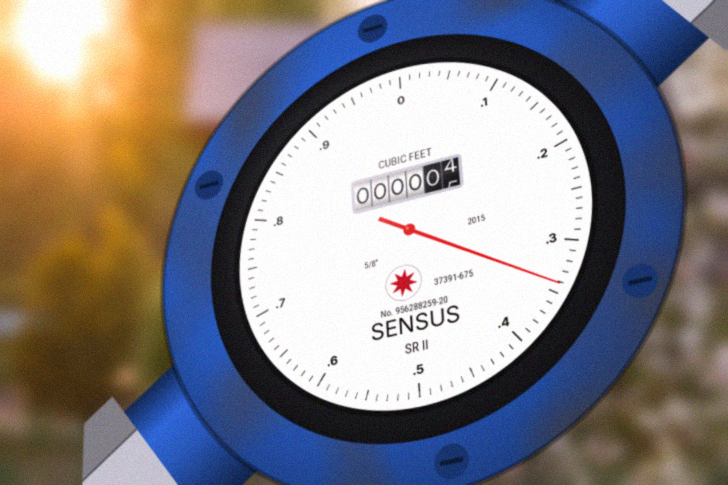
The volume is 4.34 ft³
